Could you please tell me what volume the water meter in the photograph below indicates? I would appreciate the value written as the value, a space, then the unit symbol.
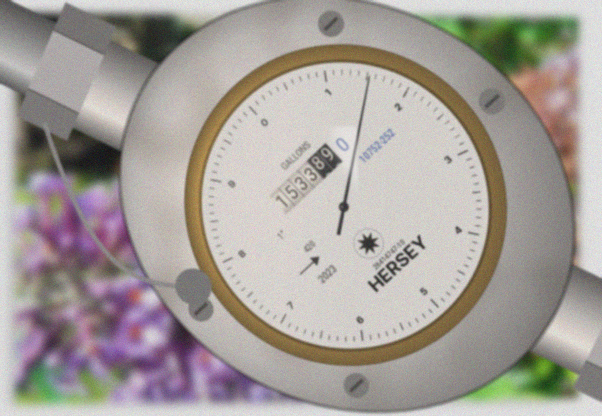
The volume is 1533891.5 gal
